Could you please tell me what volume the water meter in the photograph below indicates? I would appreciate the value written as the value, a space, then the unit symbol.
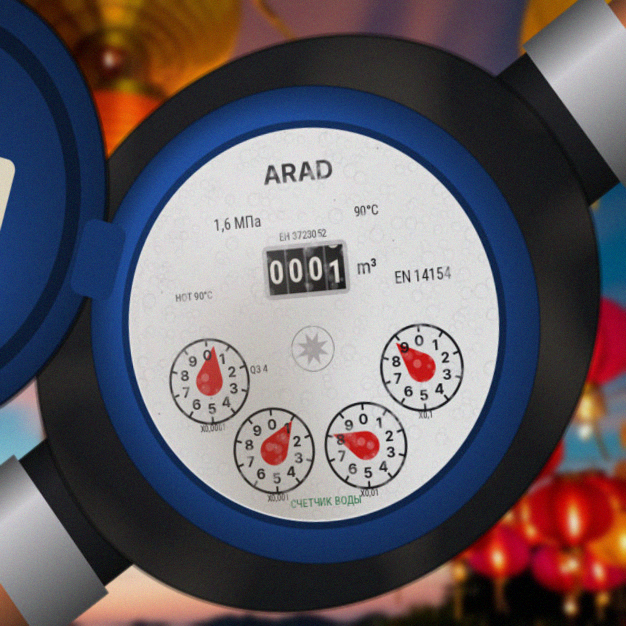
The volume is 0.8810 m³
